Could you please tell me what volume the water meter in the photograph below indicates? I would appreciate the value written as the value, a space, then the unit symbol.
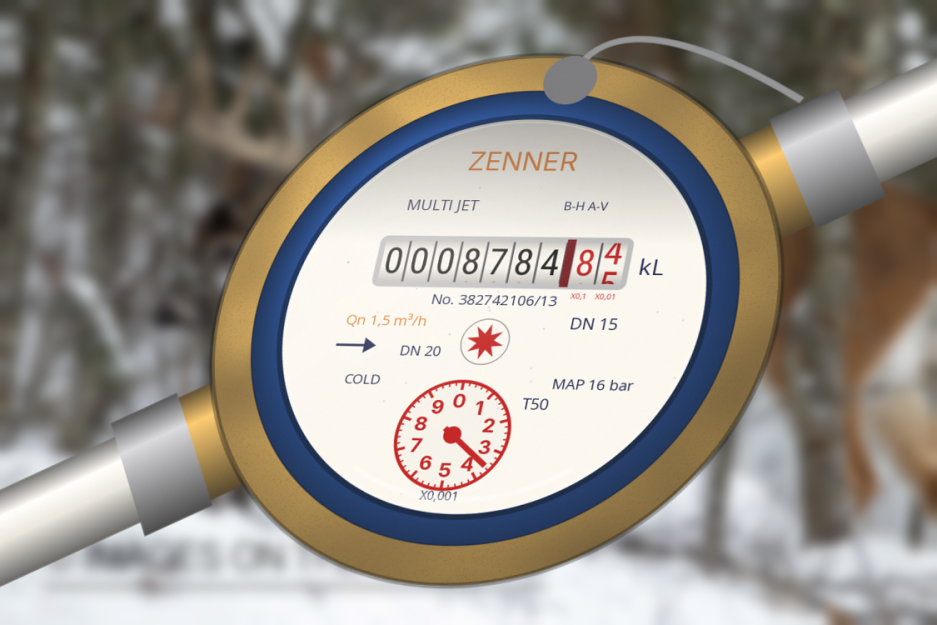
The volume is 8784.843 kL
